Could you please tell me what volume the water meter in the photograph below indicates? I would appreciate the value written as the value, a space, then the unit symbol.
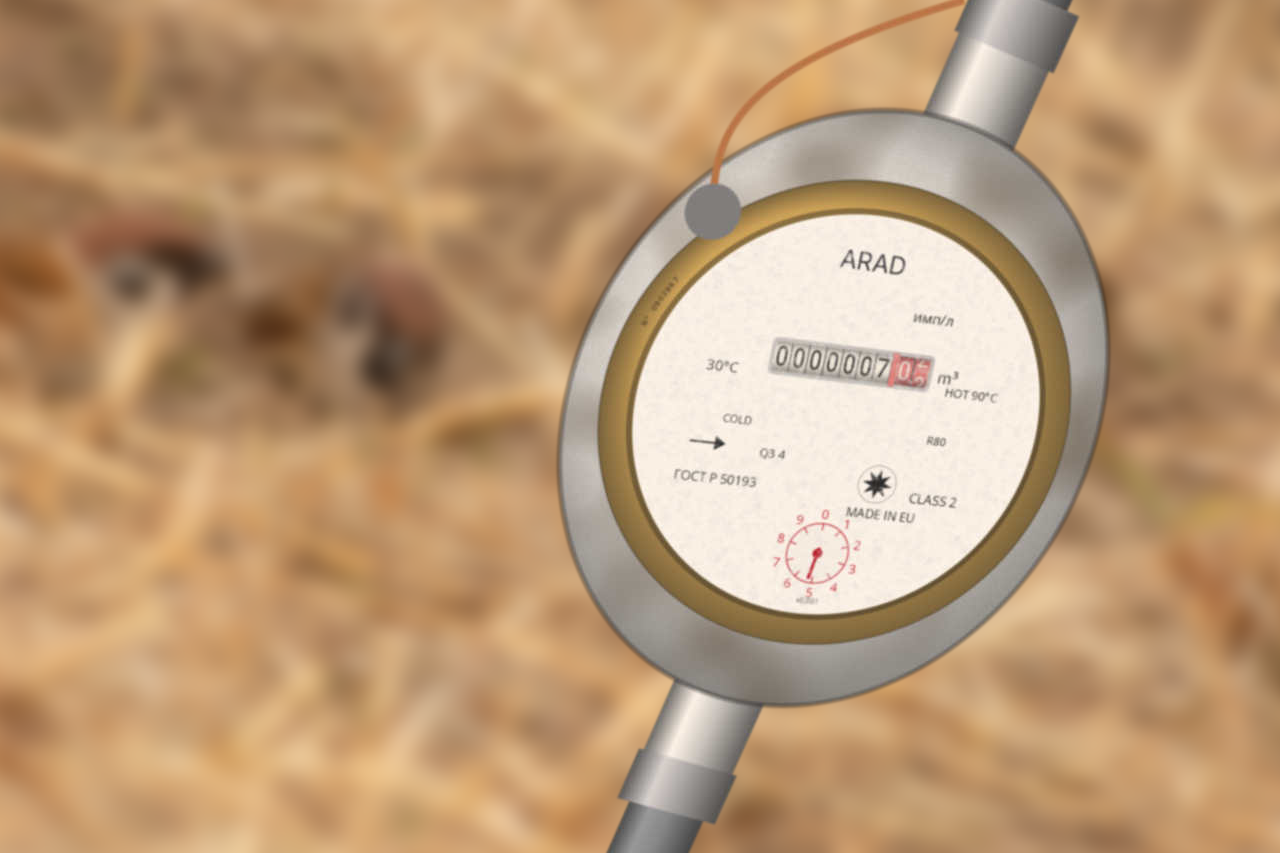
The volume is 7.025 m³
